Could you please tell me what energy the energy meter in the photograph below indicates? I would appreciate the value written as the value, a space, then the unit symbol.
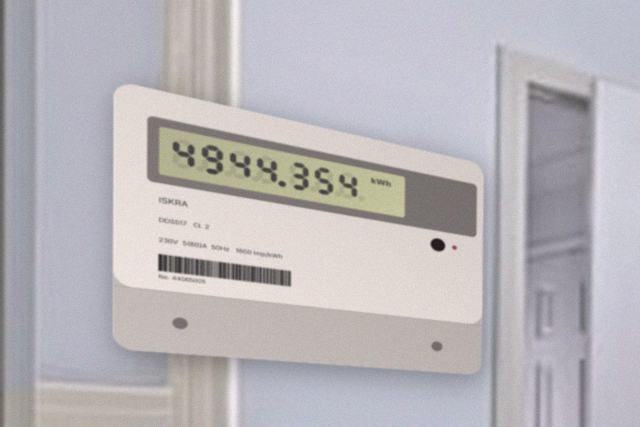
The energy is 4944.354 kWh
